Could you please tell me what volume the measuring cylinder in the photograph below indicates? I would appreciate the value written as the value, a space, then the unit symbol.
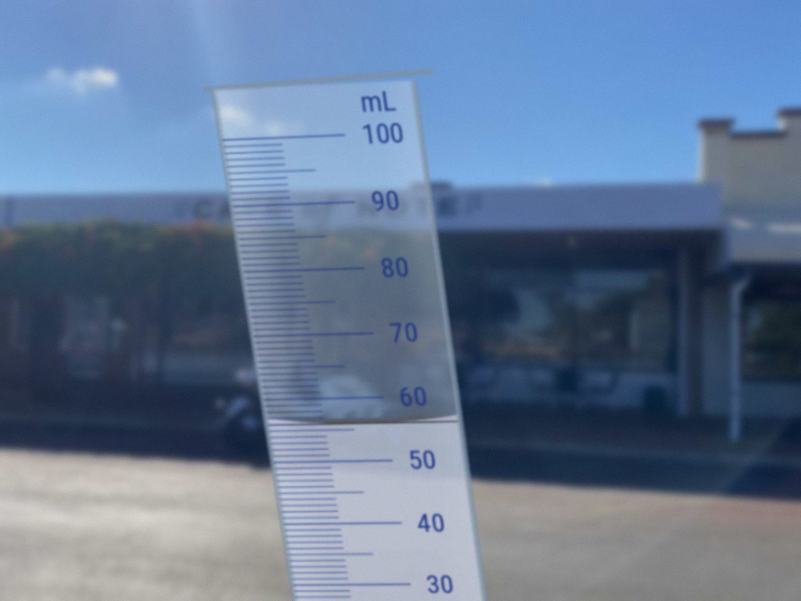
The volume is 56 mL
